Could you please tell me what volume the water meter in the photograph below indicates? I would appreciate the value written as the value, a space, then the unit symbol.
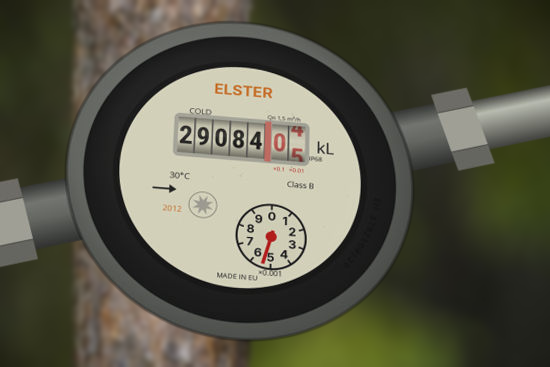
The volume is 29084.045 kL
